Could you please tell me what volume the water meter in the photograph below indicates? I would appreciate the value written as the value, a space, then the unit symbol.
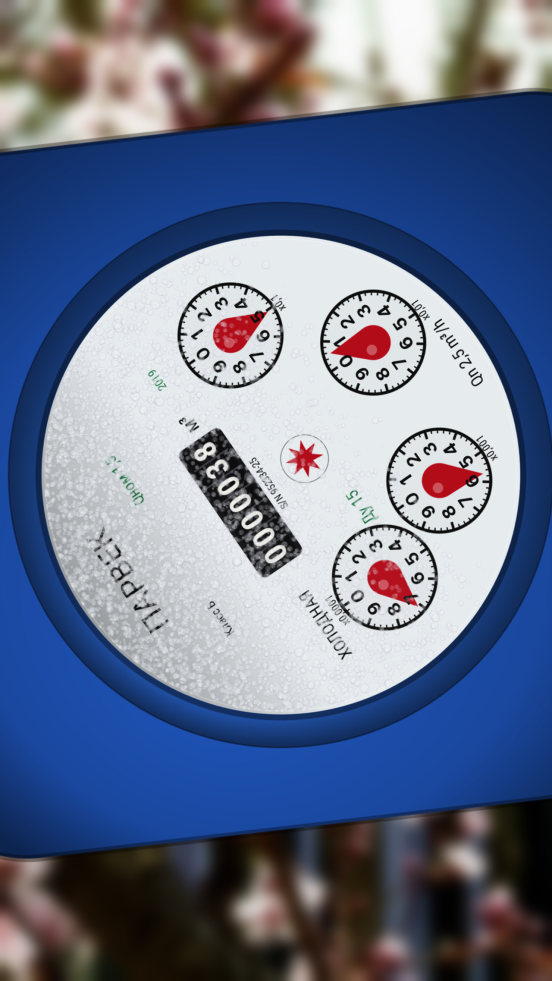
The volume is 38.5057 m³
